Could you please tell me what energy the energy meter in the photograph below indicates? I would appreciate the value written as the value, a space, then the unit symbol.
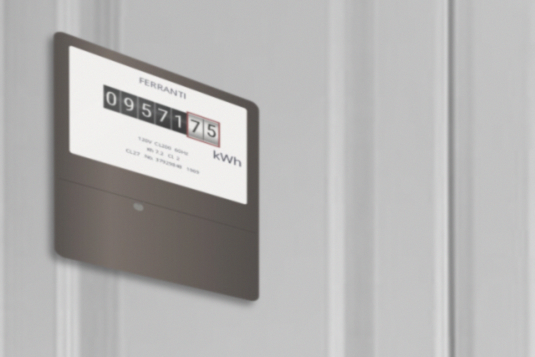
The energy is 9571.75 kWh
